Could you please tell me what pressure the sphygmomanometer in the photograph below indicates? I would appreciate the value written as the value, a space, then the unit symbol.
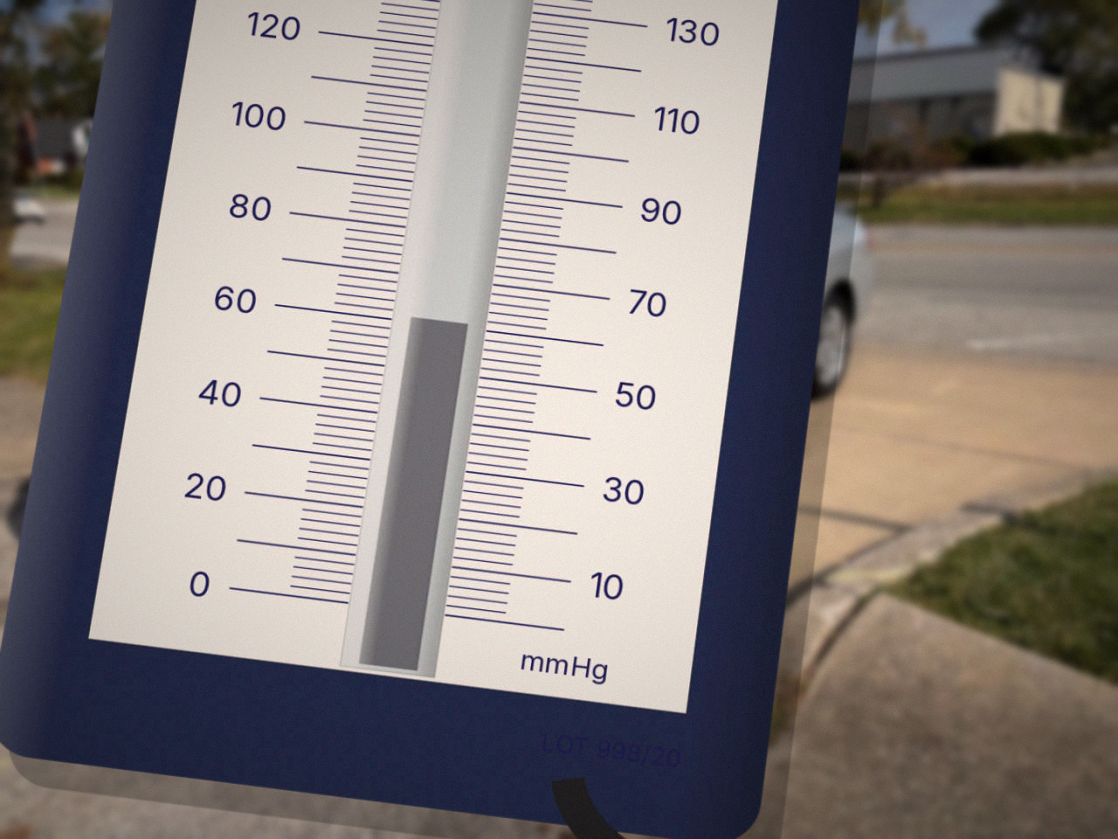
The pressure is 61 mmHg
